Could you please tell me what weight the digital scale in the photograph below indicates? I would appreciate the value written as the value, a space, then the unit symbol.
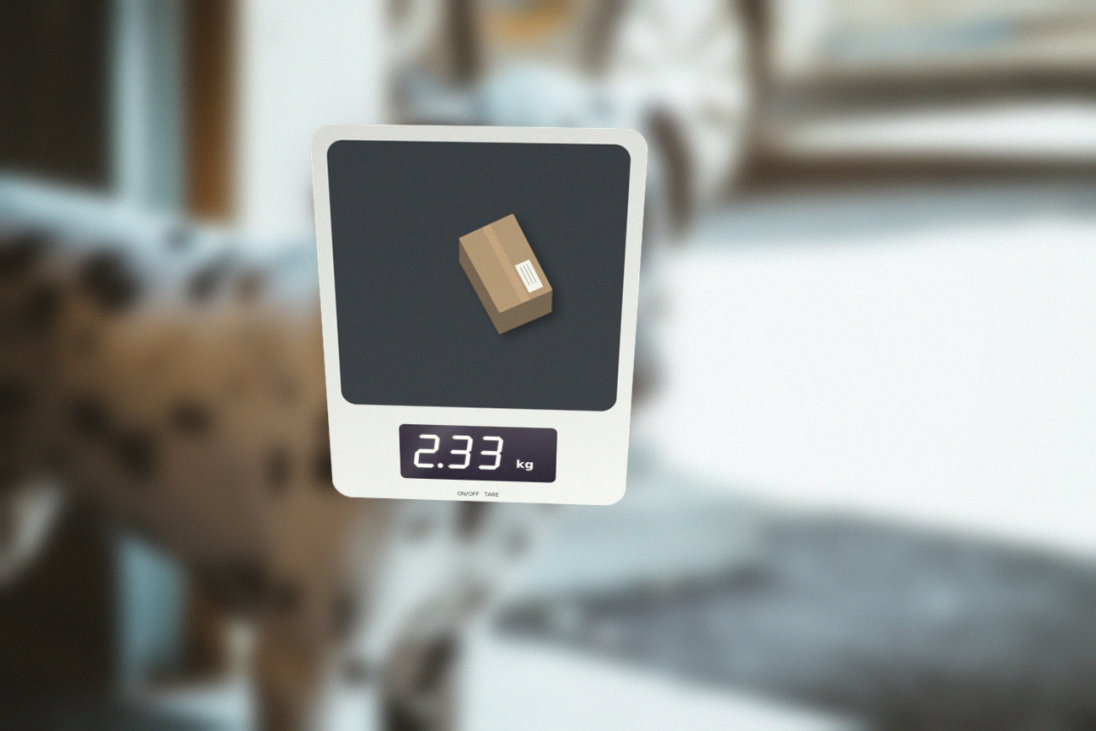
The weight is 2.33 kg
